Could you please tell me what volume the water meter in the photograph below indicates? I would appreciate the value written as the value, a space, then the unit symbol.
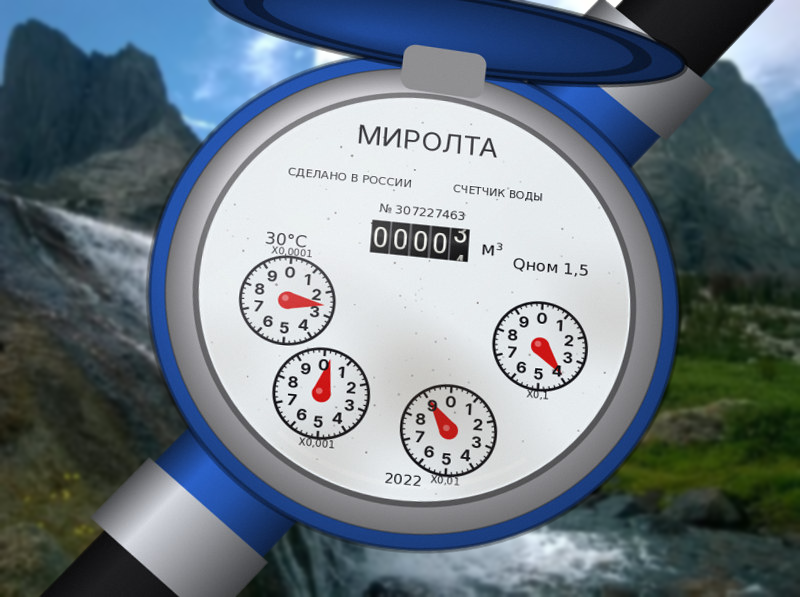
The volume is 3.3902 m³
